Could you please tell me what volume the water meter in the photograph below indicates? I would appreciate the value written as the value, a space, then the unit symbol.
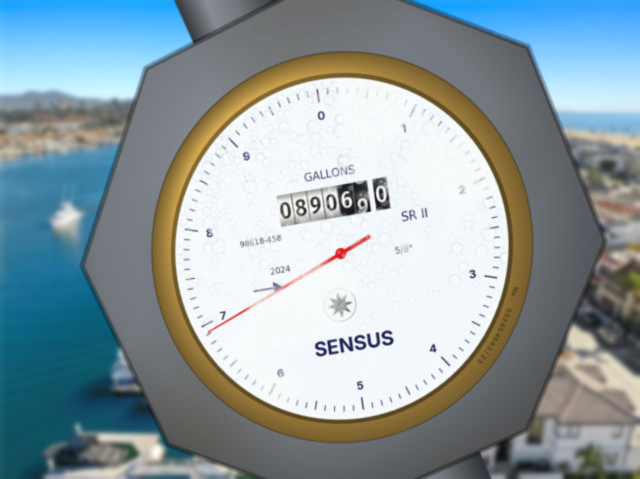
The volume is 890686.9 gal
